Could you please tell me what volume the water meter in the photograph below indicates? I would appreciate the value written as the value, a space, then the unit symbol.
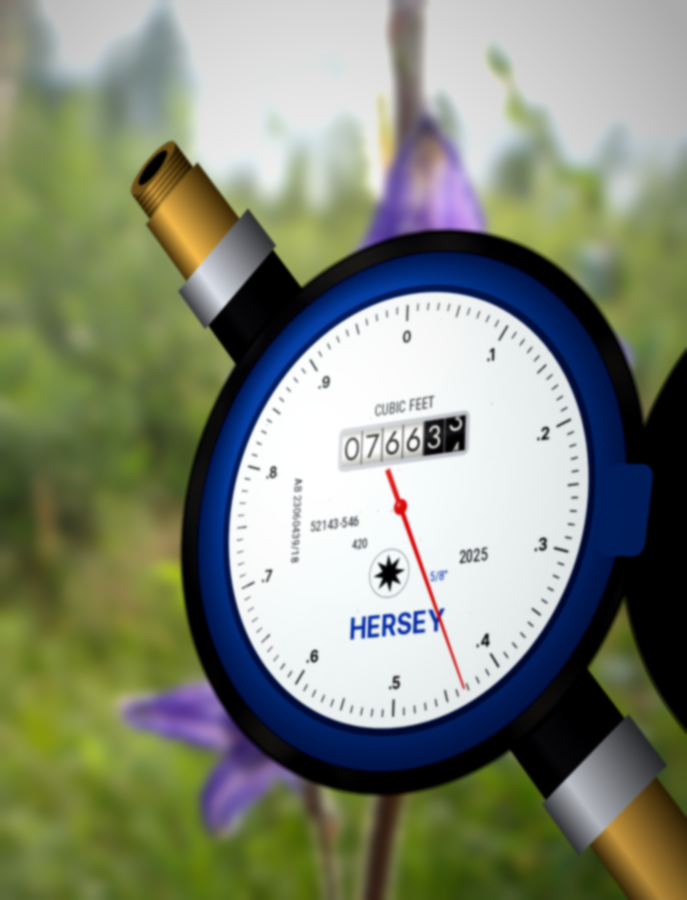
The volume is 76633.43 ft³
